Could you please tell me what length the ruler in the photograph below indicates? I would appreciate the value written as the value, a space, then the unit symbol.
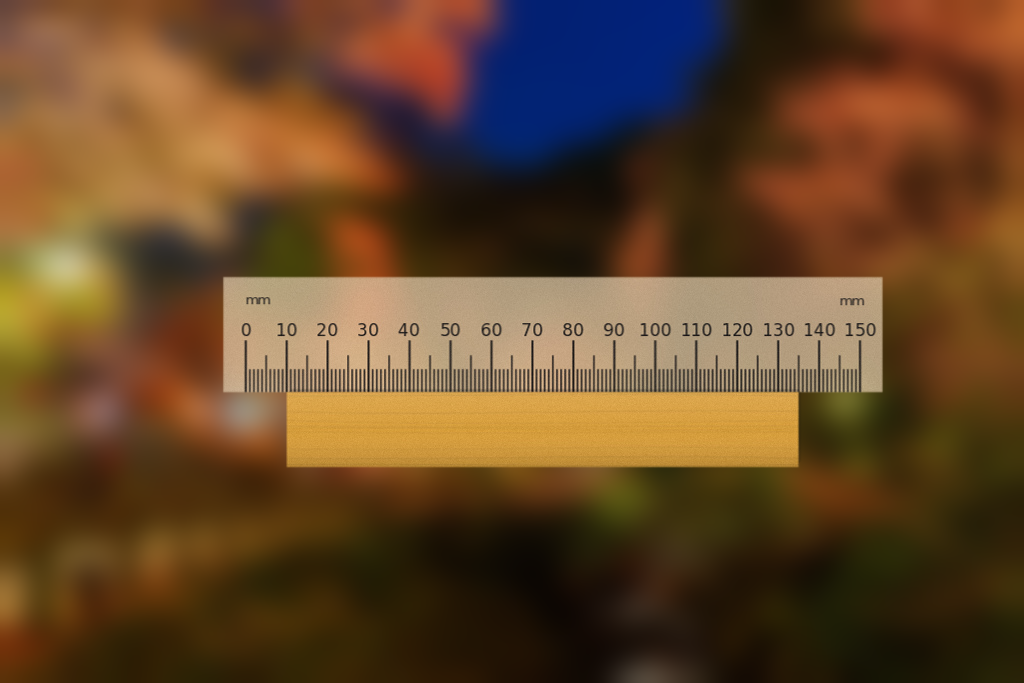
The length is 125 mm
